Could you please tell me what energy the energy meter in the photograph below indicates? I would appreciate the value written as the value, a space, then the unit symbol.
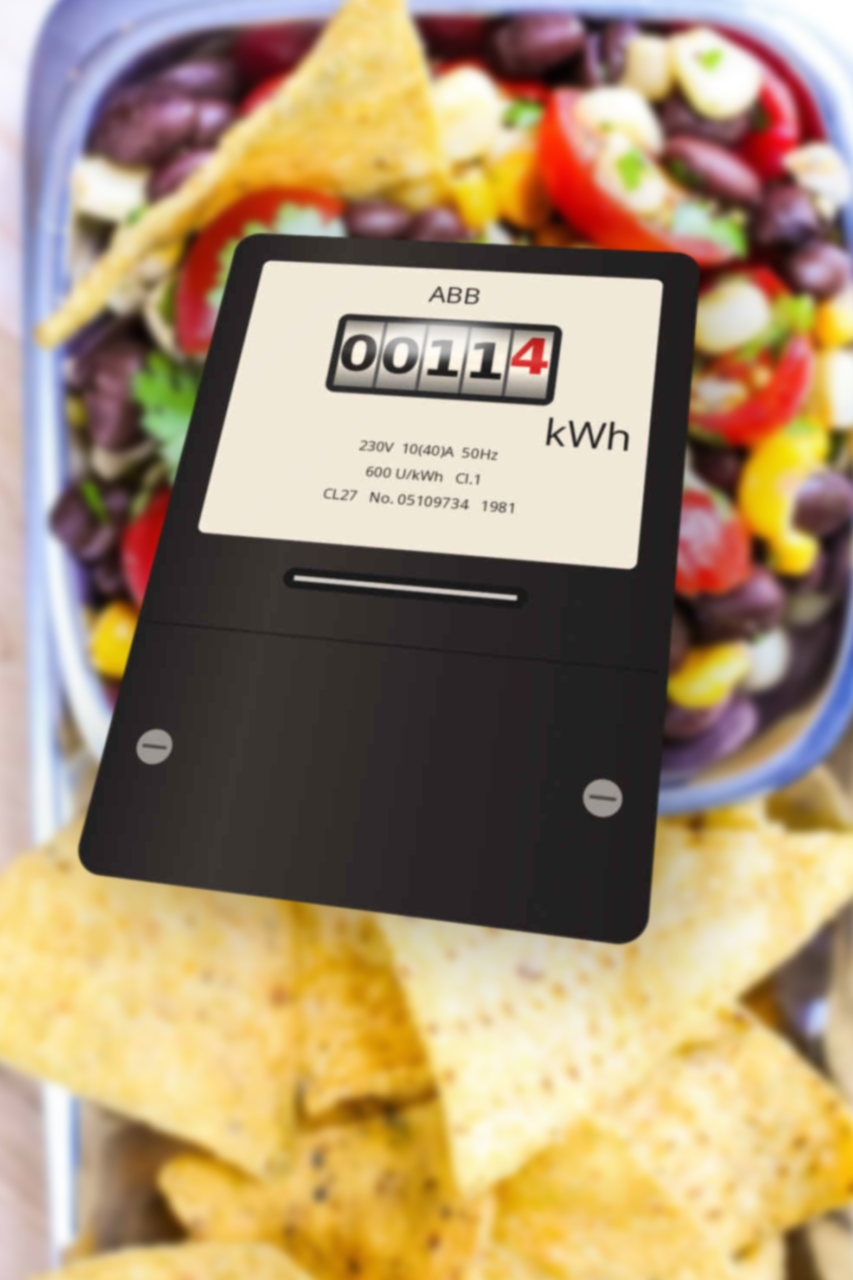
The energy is 11.4 kWh
